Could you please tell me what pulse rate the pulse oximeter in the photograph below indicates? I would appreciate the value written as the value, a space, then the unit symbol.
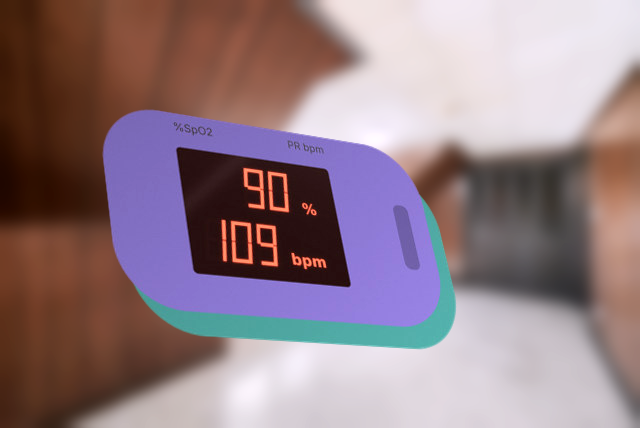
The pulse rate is 109 bpm
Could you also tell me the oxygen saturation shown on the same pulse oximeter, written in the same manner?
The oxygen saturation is 90 %
